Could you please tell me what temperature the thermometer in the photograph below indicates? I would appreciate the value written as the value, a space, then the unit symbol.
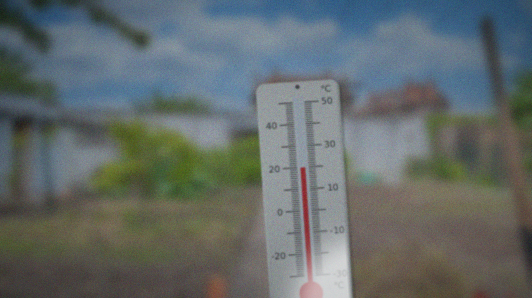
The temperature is 20 °C
